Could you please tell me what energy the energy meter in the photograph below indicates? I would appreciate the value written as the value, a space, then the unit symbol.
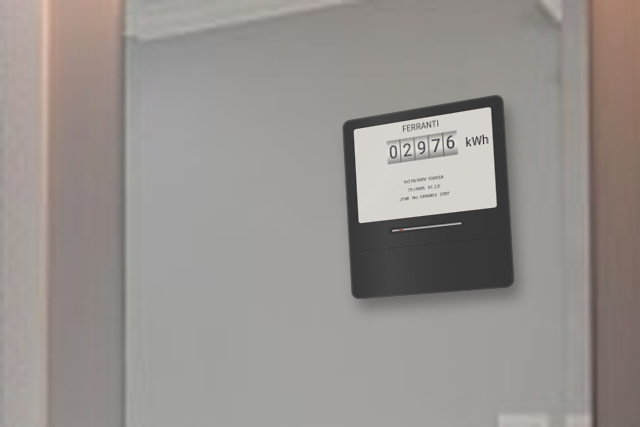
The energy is 2976 kWh
